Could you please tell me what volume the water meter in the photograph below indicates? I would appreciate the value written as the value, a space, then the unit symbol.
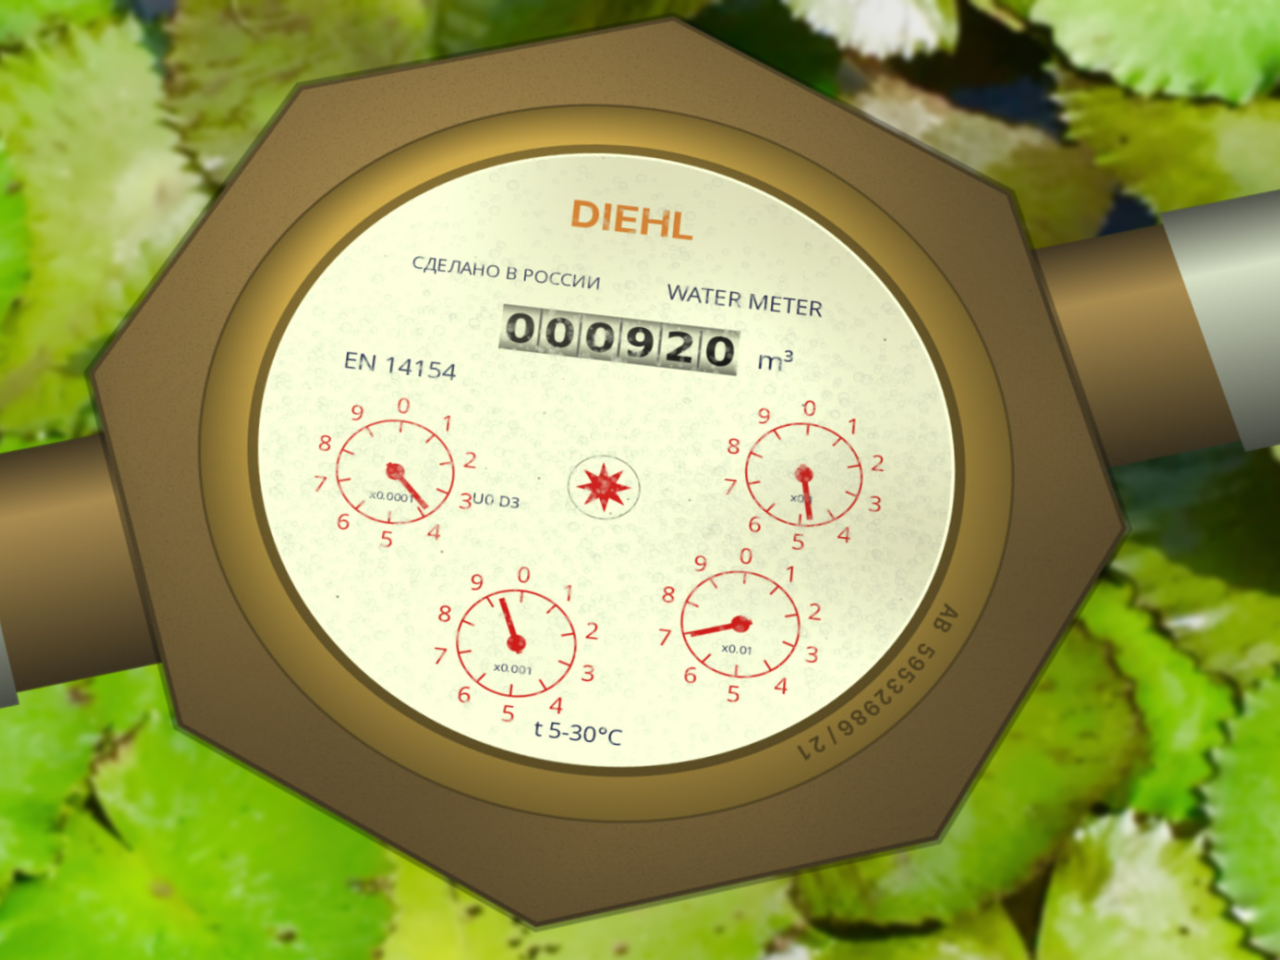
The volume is 920.4693 m³
